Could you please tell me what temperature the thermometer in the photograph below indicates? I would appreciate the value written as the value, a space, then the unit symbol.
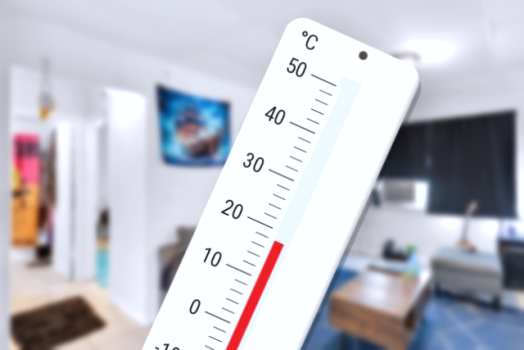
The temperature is 18 °C
